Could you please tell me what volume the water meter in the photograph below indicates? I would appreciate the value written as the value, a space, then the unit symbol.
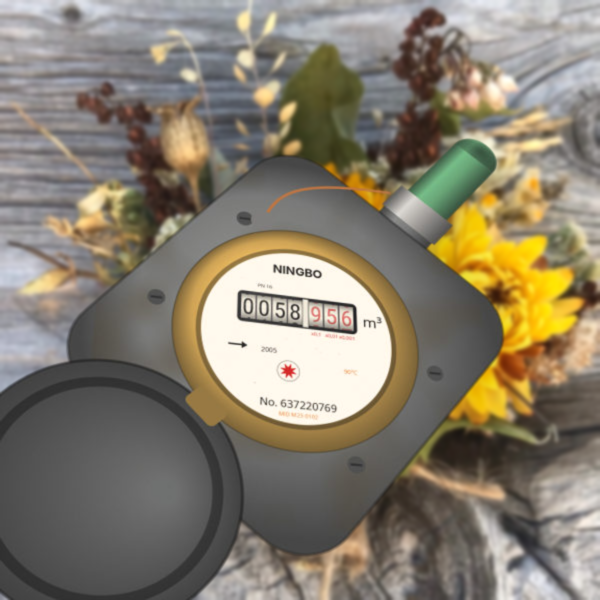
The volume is 58.956 m³
